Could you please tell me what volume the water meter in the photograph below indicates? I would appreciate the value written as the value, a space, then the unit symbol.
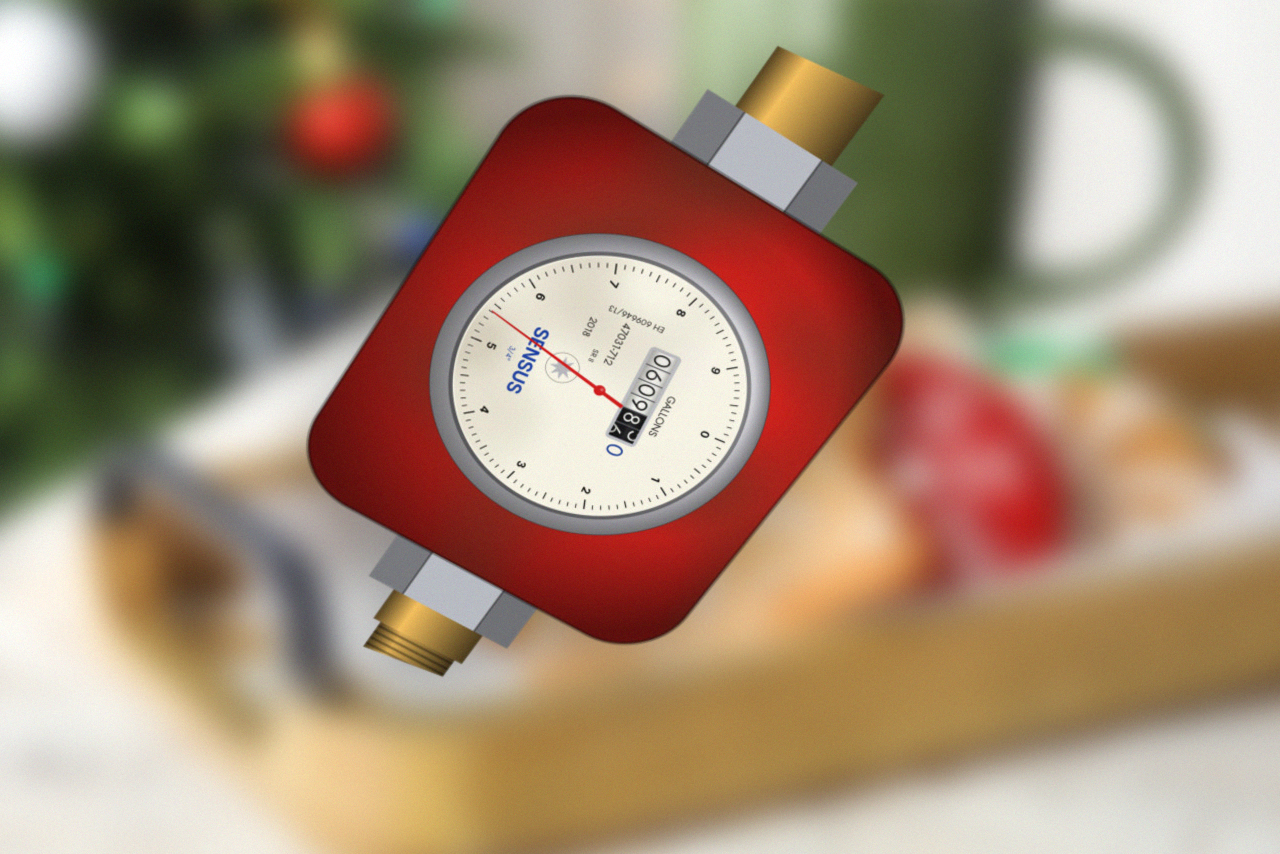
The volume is 609855.4 gal
